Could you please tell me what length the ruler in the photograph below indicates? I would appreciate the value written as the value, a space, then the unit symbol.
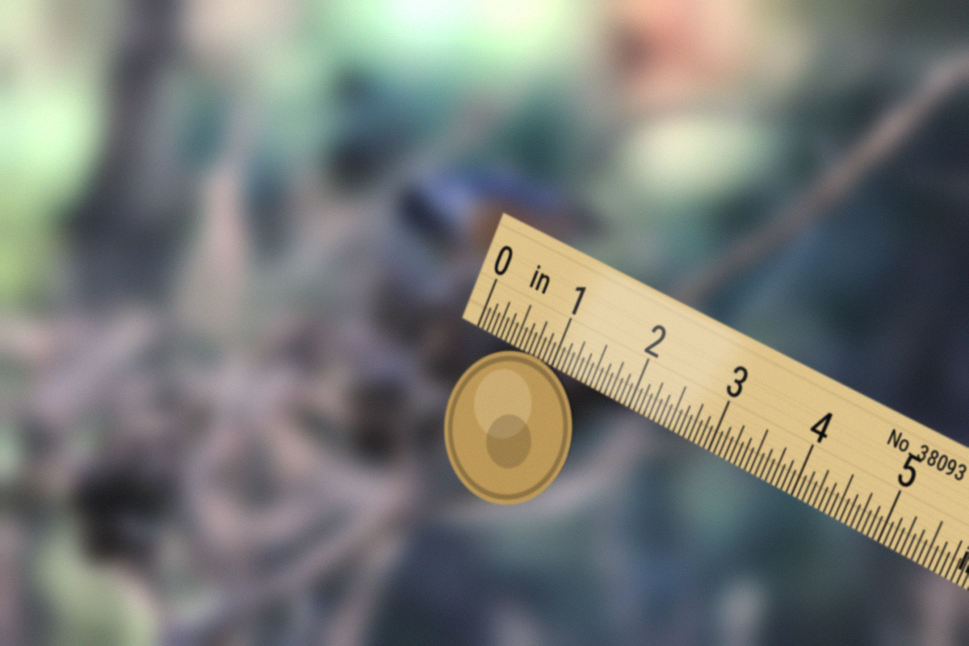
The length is 1.5625 in
